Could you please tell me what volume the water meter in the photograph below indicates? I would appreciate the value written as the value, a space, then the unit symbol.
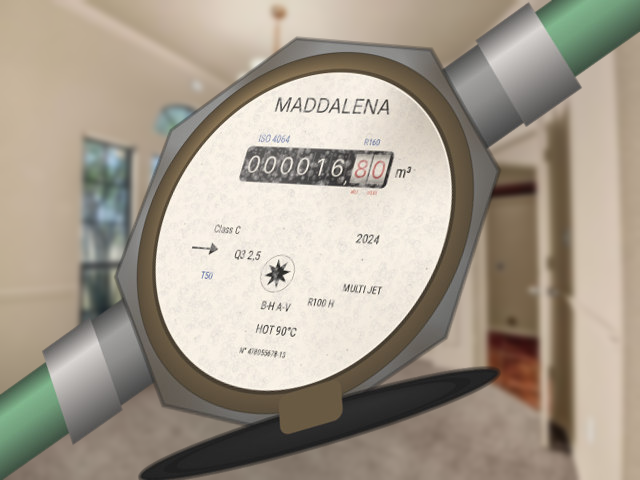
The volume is 16.80 m³
